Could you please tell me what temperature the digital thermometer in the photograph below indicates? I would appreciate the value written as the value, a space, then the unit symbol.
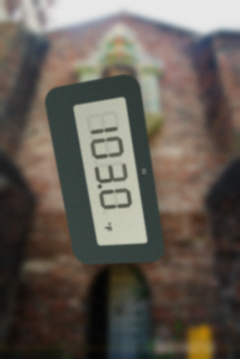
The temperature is 103.0 °F
